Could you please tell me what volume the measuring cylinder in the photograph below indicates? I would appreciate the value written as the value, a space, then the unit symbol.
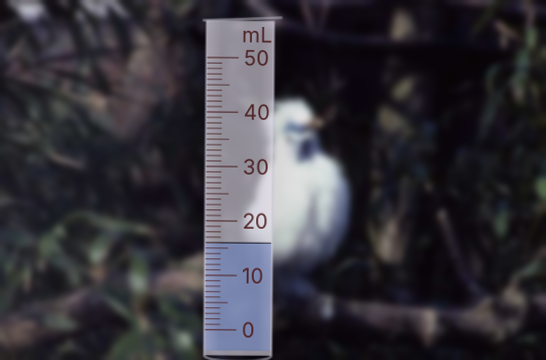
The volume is 16 mL
